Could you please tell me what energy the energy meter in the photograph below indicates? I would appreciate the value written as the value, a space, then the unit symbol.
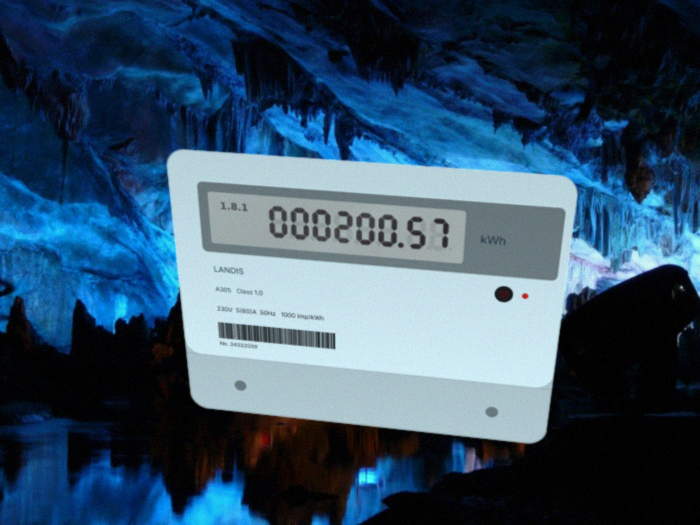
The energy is 200.57 kWh
